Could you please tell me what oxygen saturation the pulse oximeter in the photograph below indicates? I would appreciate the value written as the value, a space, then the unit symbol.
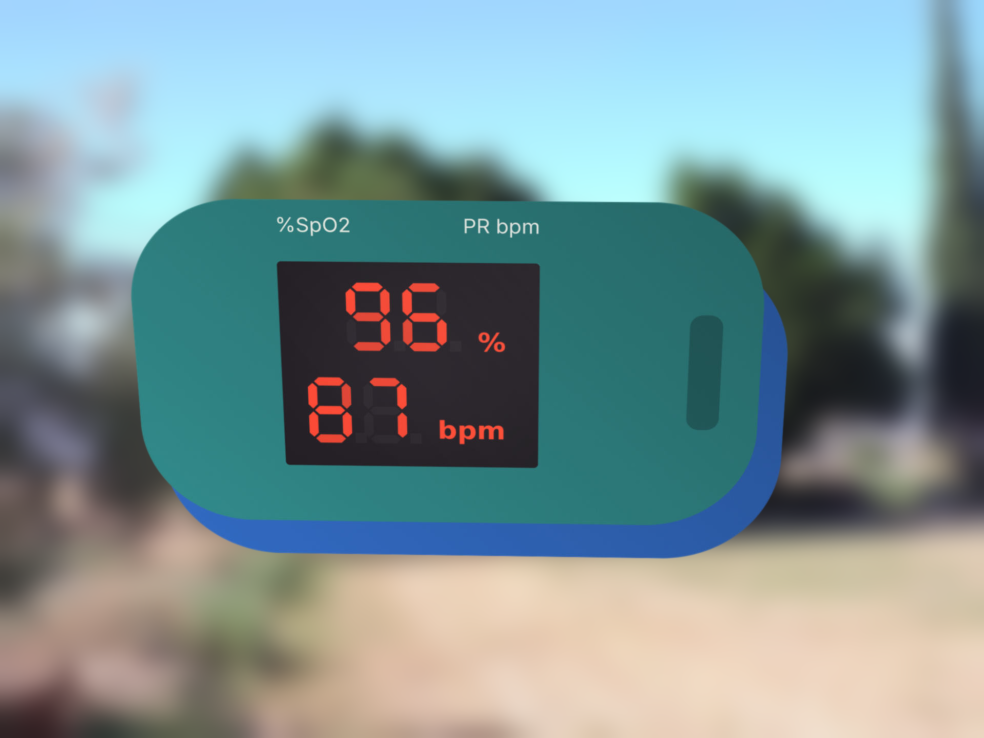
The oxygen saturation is 96 %
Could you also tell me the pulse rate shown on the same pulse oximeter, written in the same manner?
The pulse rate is 87 bpm
